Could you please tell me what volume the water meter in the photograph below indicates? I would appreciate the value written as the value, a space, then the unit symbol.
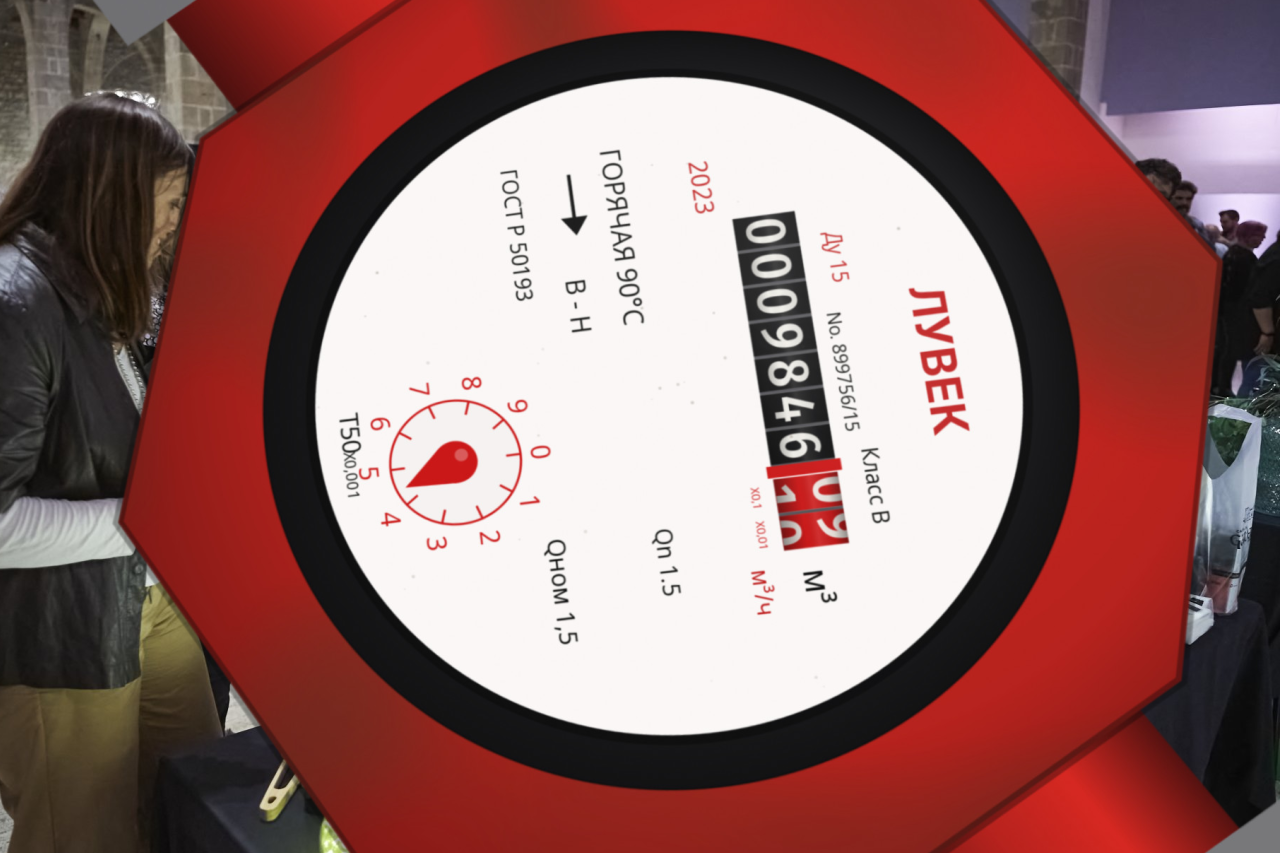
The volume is 9846.094 m³
